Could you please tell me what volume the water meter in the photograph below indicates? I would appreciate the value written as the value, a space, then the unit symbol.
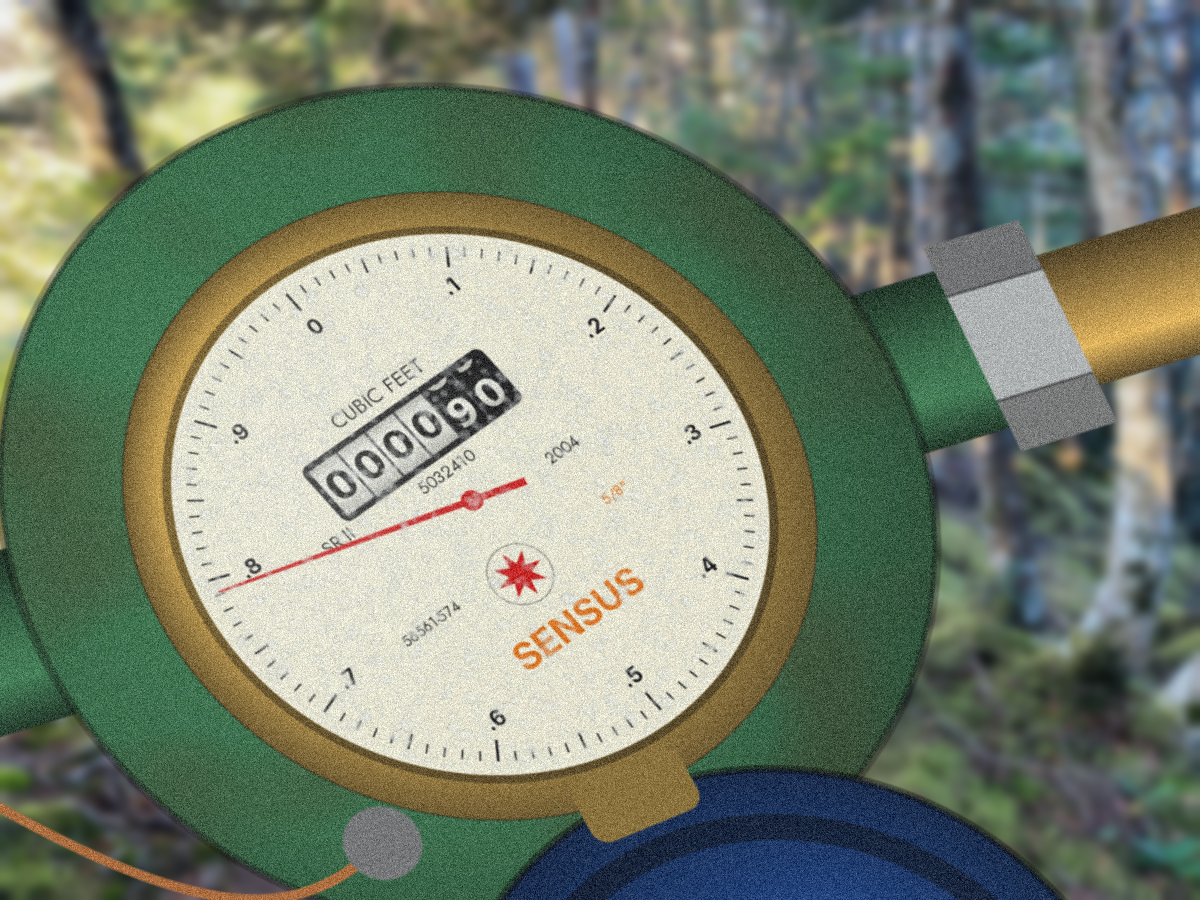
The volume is 89.79 ft³
